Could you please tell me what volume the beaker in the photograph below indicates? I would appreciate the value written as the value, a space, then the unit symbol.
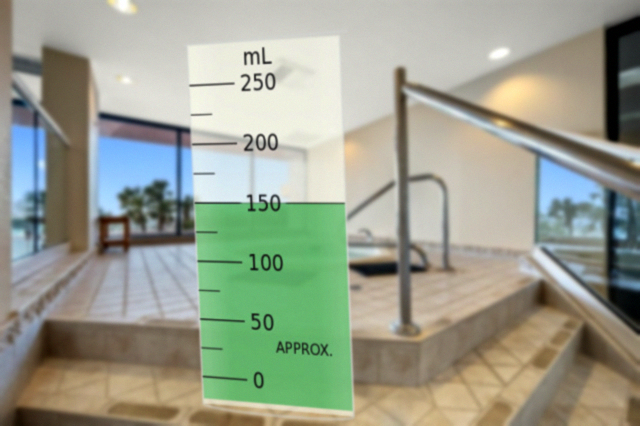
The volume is 150 mL
